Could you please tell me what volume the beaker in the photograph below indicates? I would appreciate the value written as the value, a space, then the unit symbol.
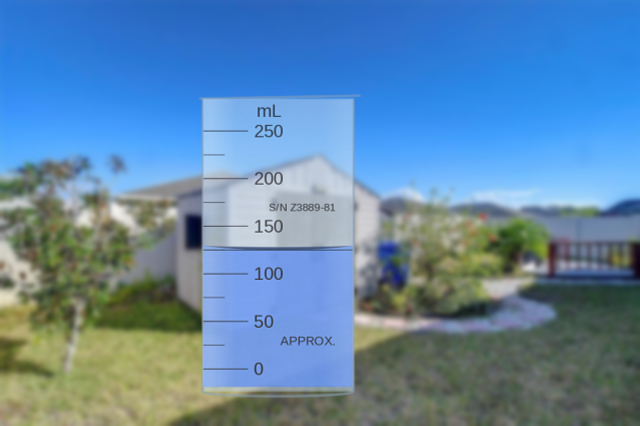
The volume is 125 mL
